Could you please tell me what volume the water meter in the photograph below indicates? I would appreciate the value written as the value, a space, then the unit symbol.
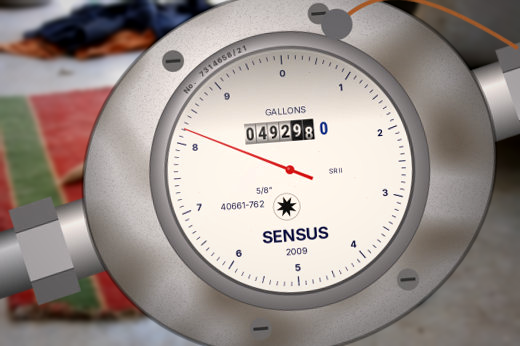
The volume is 492978.2 gal
